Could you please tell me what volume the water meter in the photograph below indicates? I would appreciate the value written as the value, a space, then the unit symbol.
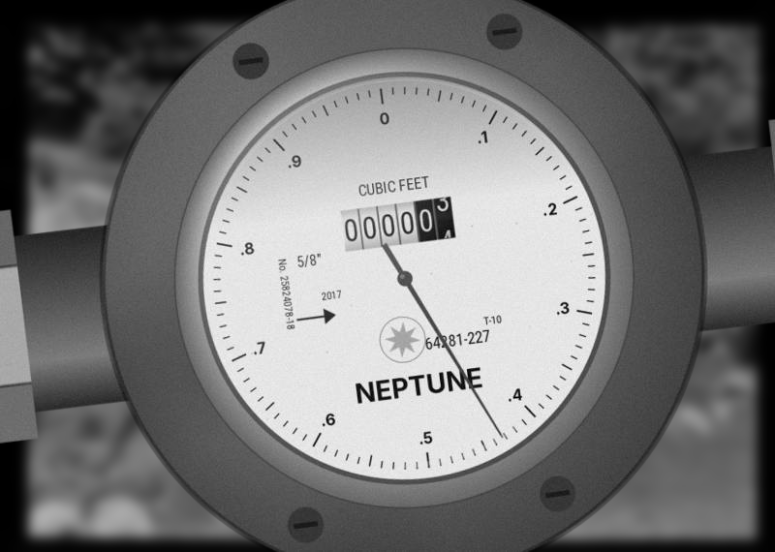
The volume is 3.43 ft³
